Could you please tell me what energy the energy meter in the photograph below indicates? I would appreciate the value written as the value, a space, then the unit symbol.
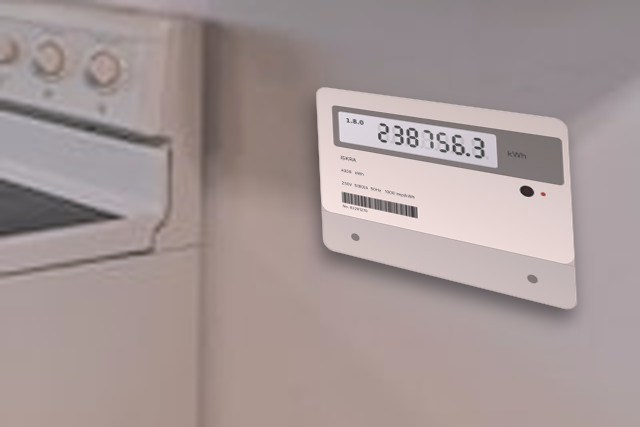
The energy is 238756.3 kWh
